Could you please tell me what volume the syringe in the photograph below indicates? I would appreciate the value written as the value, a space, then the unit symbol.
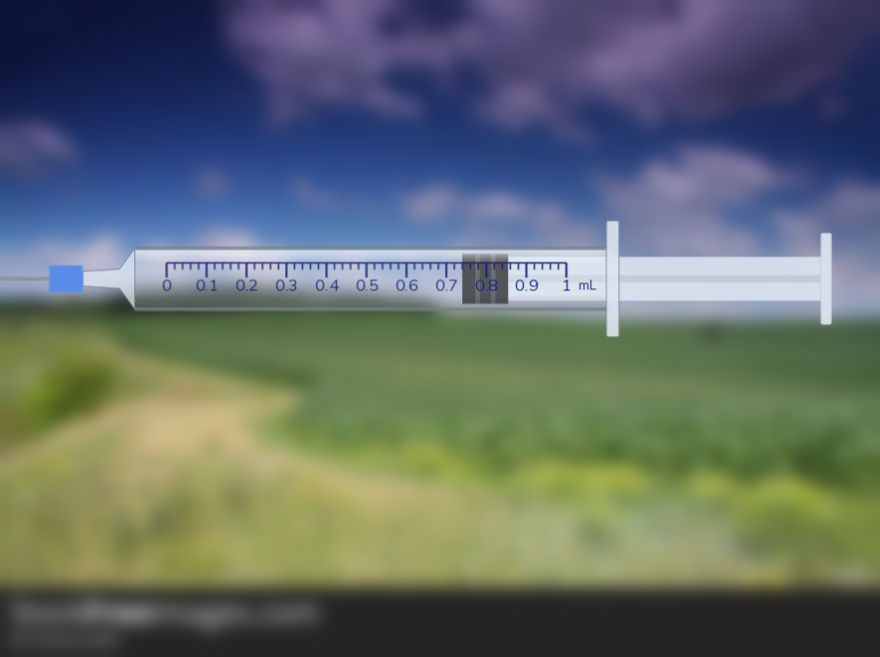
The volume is 0.74 mL
